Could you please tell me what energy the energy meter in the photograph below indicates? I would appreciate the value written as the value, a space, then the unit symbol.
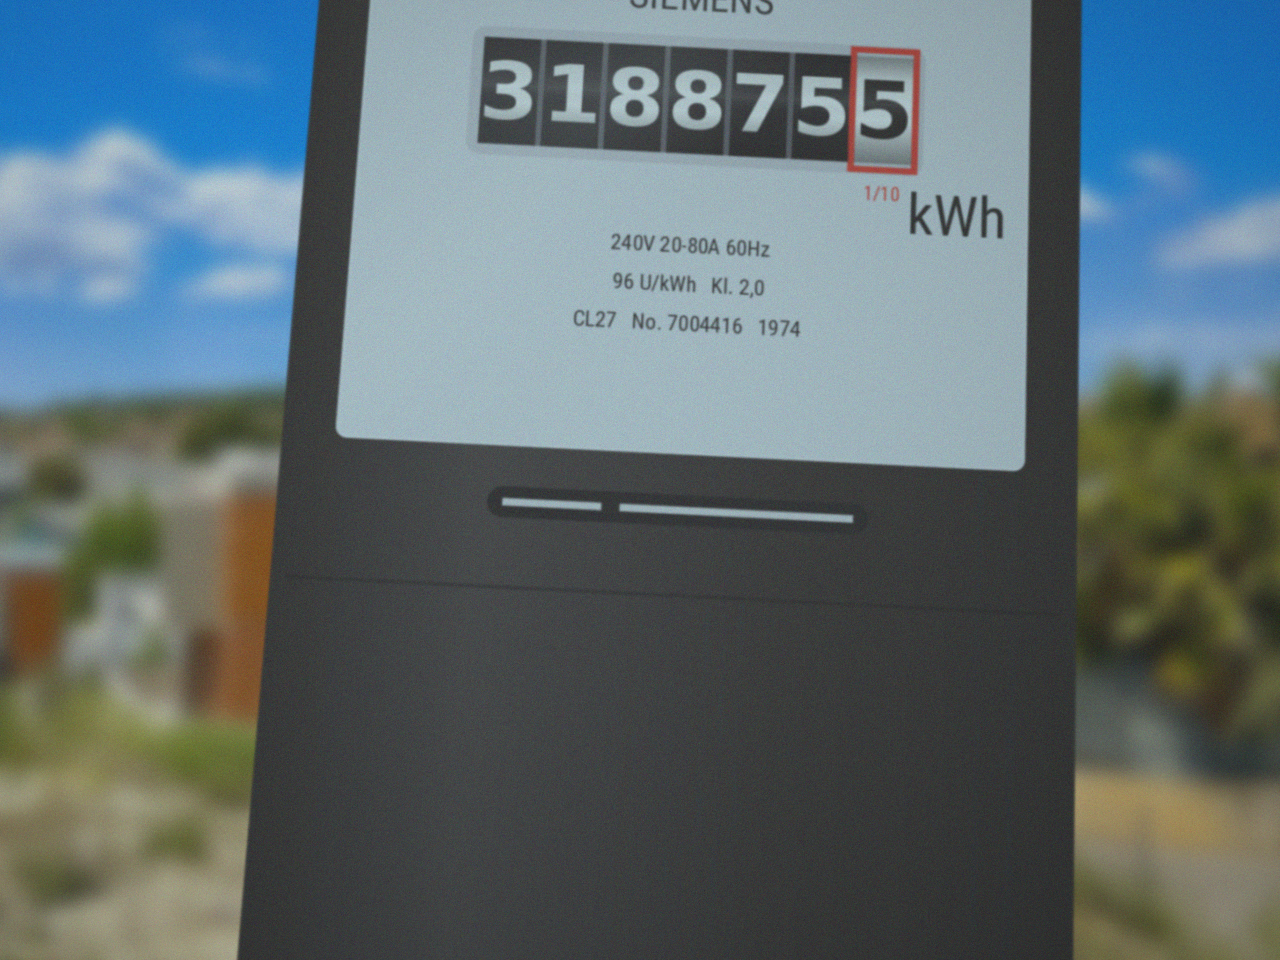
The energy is 318875.5 kWh
